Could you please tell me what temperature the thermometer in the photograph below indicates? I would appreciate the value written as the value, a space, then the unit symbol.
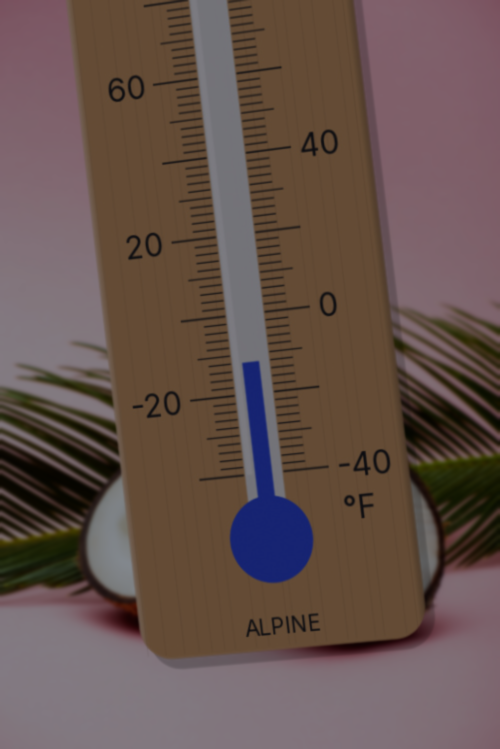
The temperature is -12 °F
